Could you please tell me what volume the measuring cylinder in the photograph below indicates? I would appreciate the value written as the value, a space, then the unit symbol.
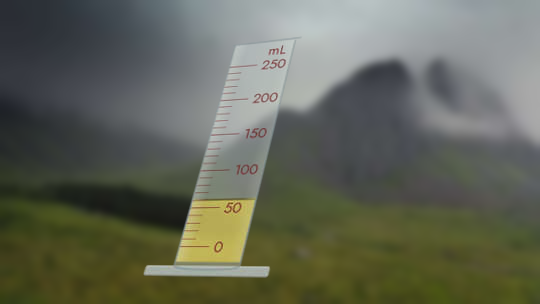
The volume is 60 mL
